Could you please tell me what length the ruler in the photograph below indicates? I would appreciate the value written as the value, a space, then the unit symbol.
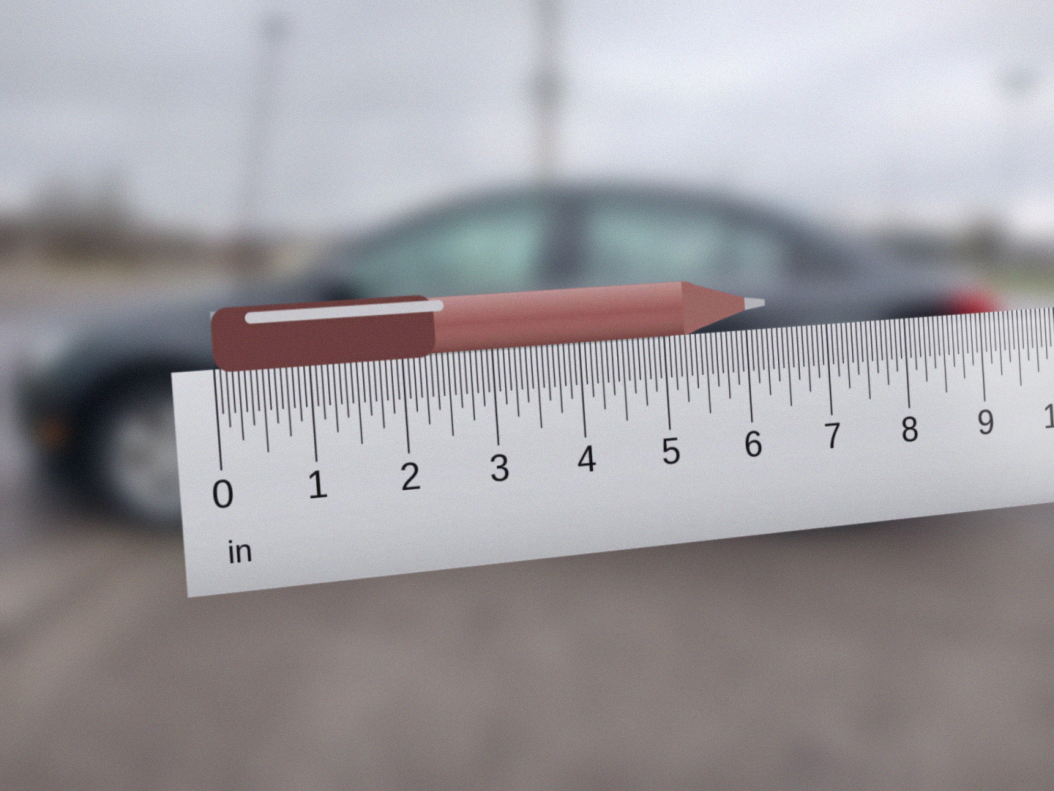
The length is 6.25 in
